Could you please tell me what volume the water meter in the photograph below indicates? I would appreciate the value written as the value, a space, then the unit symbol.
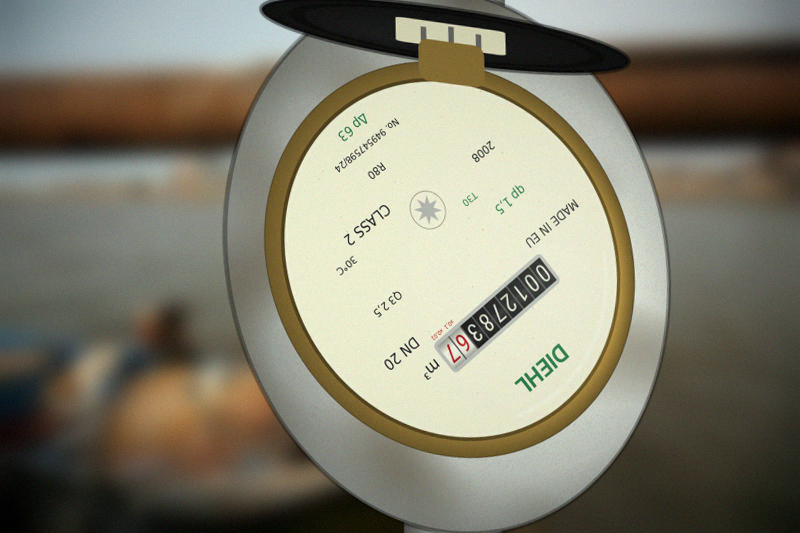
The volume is 12783.67 m³
